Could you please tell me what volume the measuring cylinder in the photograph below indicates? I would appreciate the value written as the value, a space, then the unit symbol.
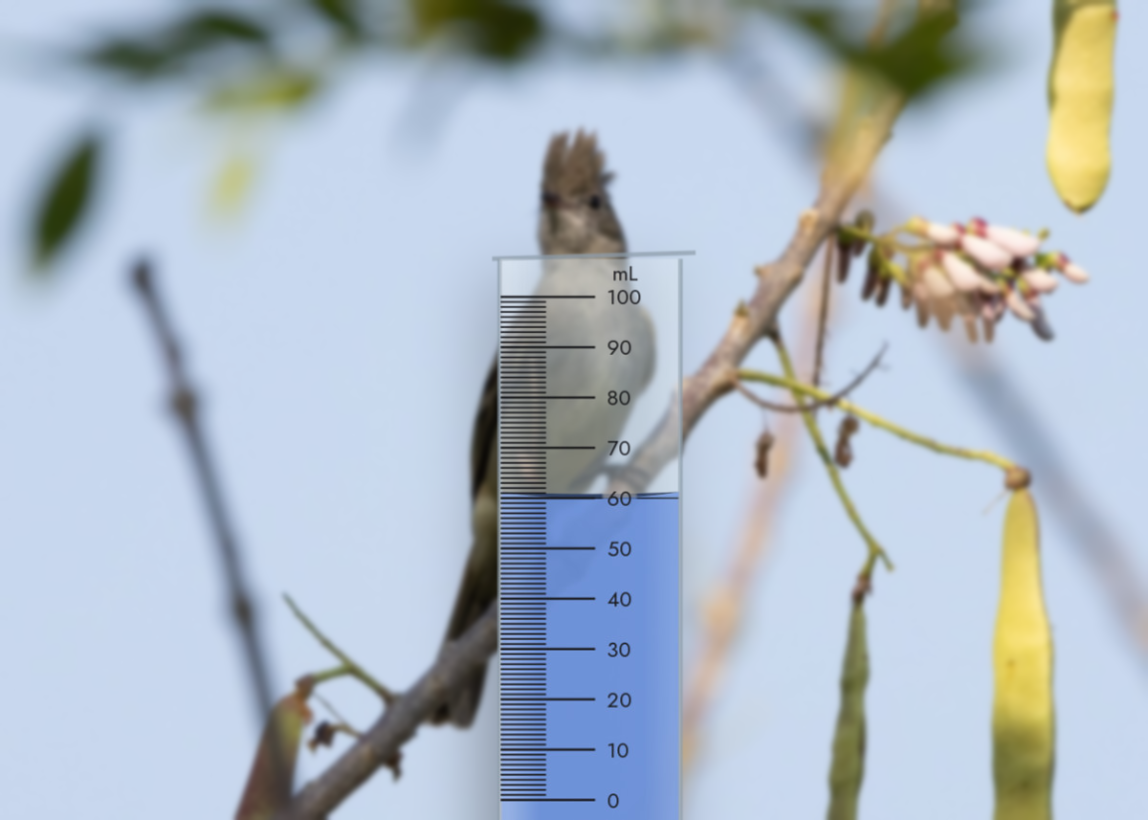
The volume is 60 mL
